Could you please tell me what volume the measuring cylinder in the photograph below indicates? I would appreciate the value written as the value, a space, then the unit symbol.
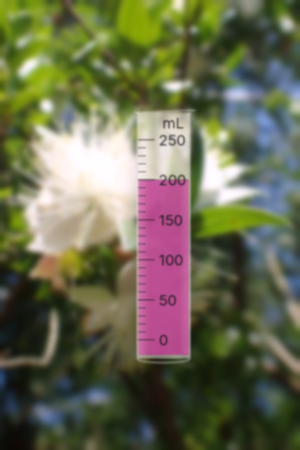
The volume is 200 mL
